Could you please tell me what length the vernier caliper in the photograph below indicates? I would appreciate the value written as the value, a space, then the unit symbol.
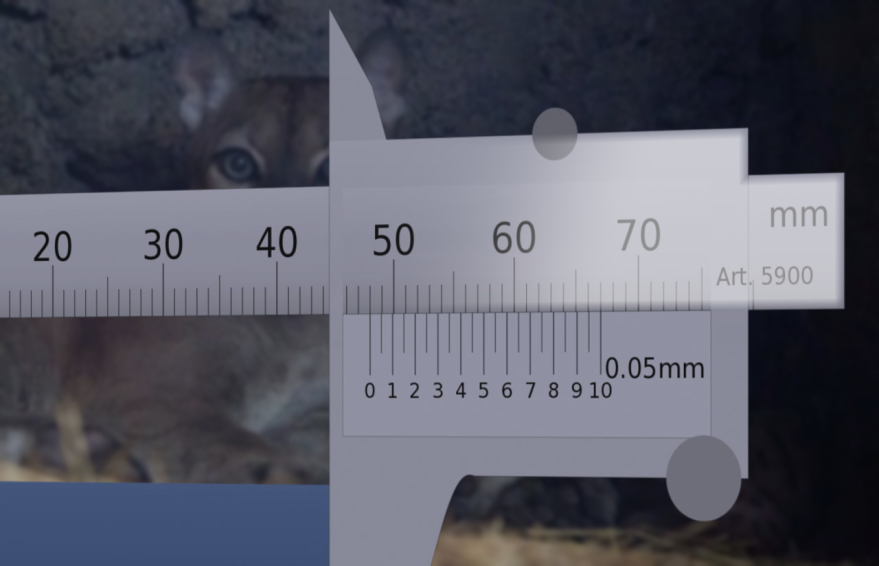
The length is 48.0 mm
